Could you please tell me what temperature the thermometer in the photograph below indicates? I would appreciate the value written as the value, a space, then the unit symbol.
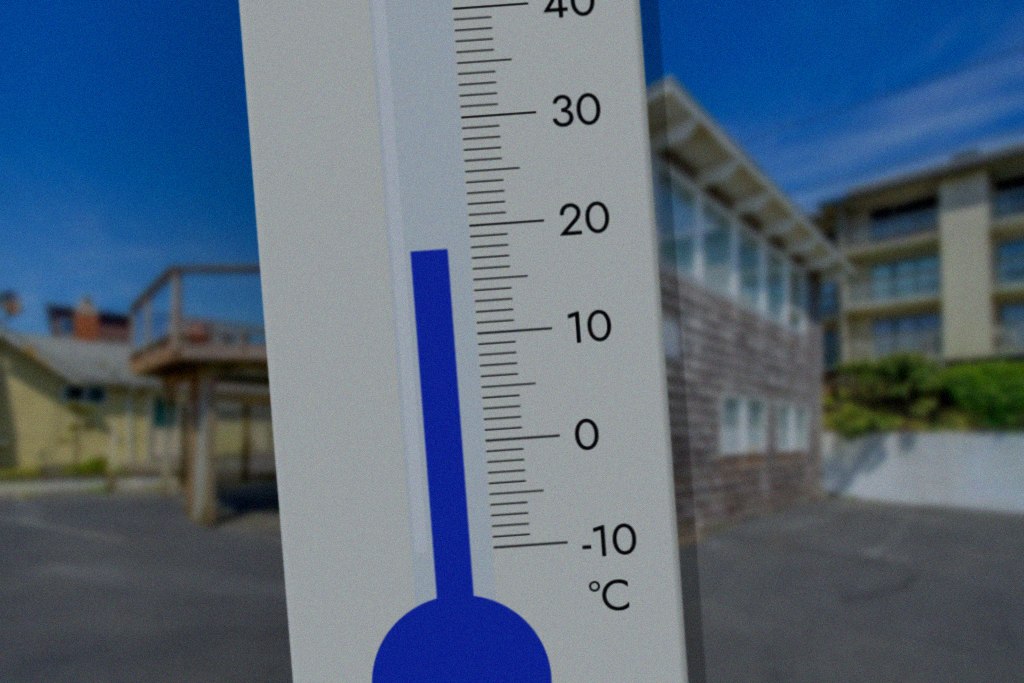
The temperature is 18 °C
